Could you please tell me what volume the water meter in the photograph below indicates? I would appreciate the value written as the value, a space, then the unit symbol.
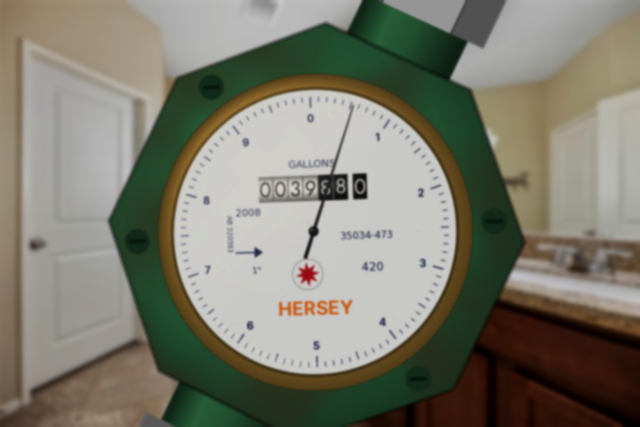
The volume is 39880.5 gal
